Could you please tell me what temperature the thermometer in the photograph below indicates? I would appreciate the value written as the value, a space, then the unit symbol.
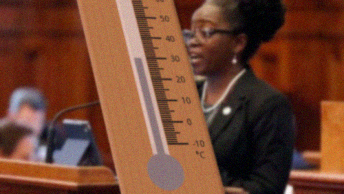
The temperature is 30 °C
